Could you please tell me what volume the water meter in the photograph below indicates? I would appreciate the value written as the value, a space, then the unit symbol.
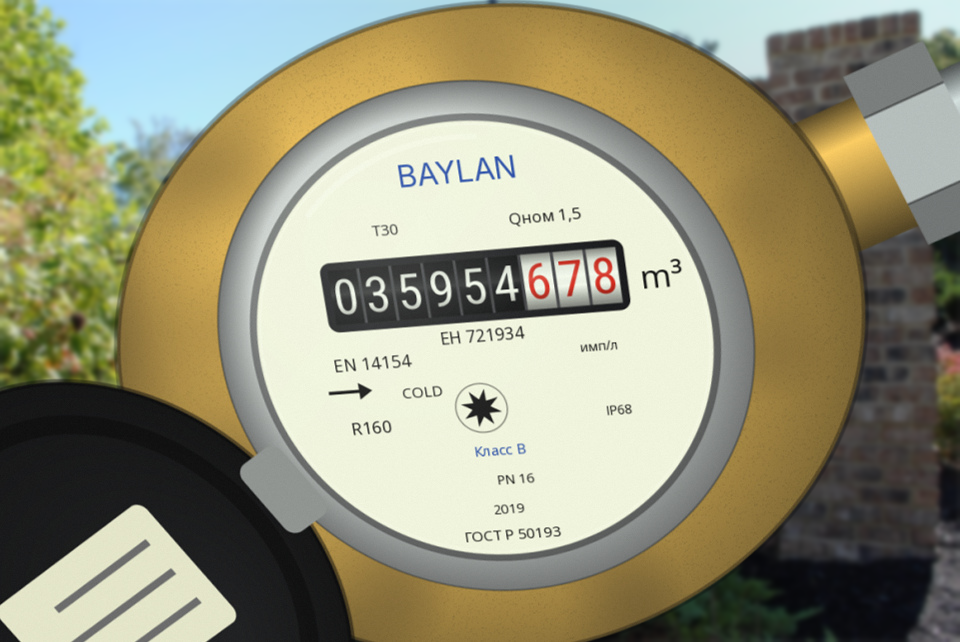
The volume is 35954.678 m³
